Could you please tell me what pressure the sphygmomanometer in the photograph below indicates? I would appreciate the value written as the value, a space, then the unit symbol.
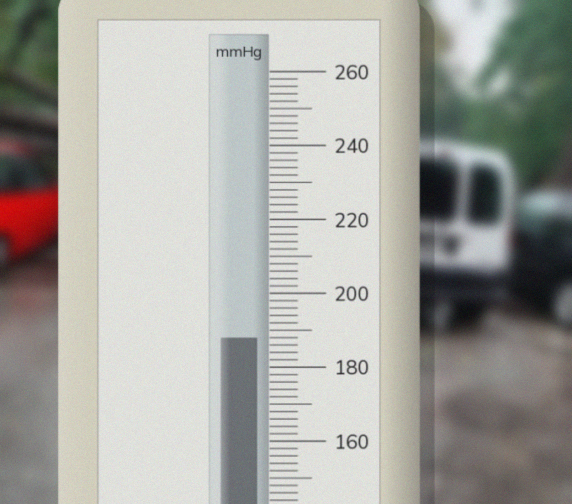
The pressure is 188 mmHg
